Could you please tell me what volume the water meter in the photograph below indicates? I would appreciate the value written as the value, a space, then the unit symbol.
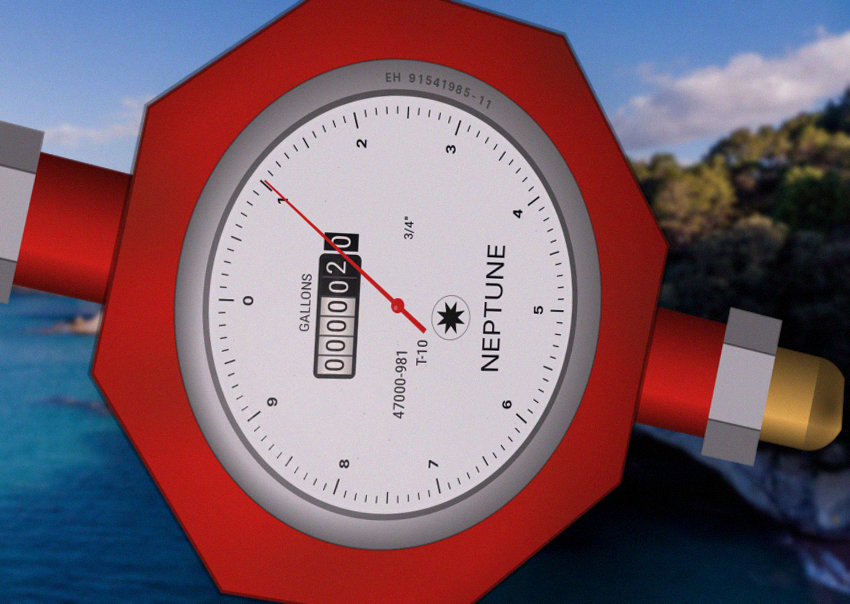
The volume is 21.0 gal
